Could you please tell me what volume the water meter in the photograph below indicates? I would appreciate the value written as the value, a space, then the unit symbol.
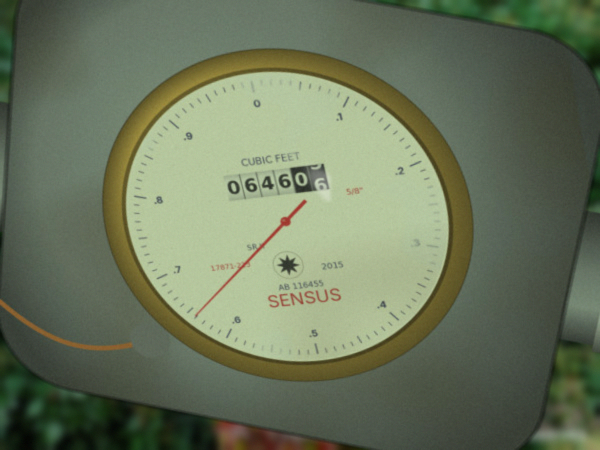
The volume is 64605.64 ft³
